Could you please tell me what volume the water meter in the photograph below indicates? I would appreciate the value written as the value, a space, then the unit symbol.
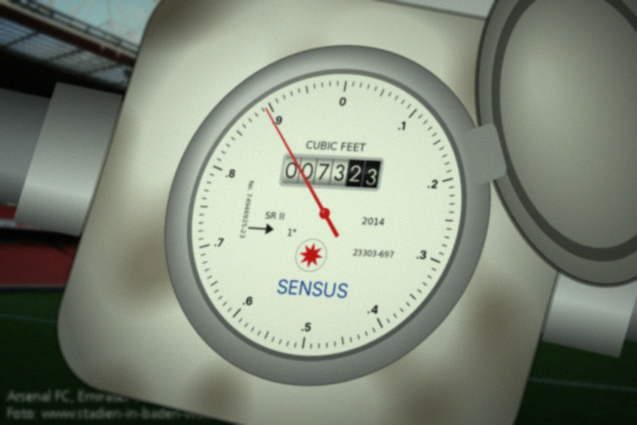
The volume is 7322.89 ft³
